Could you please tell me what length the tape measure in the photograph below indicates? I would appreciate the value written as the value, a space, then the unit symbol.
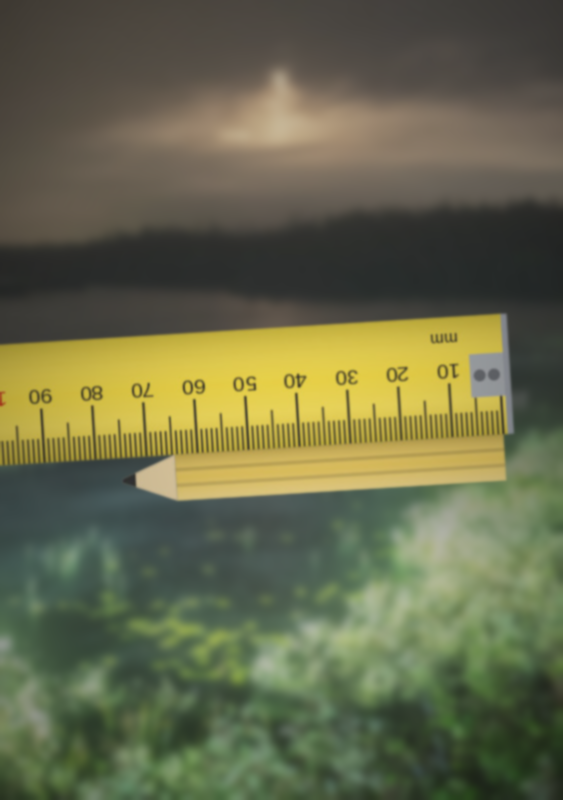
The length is 75 mm
